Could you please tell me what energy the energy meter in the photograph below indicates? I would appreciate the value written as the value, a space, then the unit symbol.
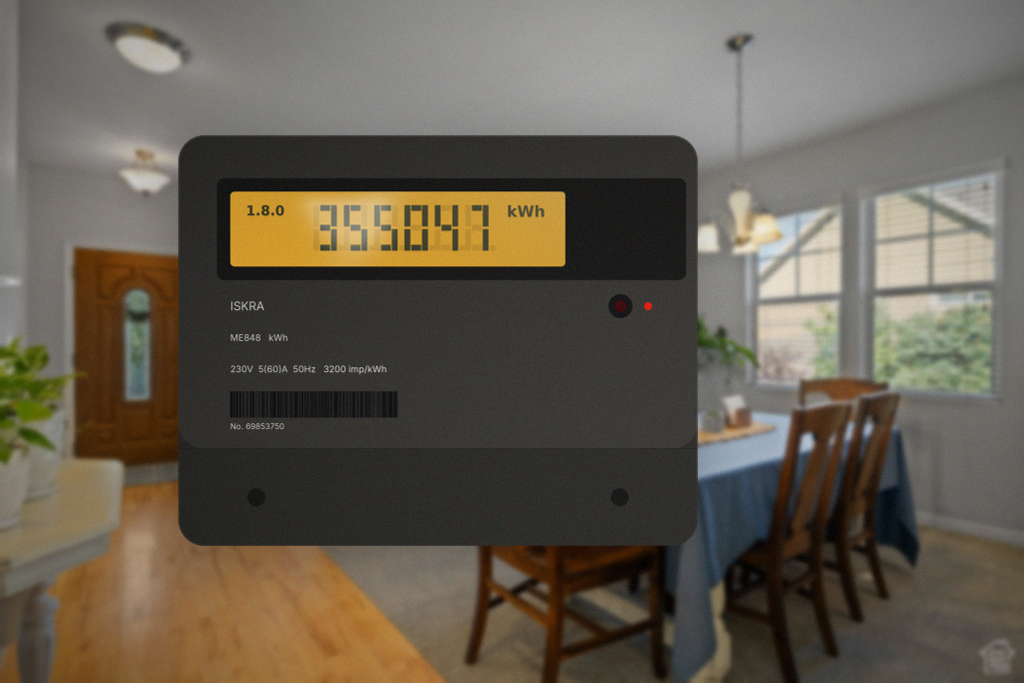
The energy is 355047 kWh
